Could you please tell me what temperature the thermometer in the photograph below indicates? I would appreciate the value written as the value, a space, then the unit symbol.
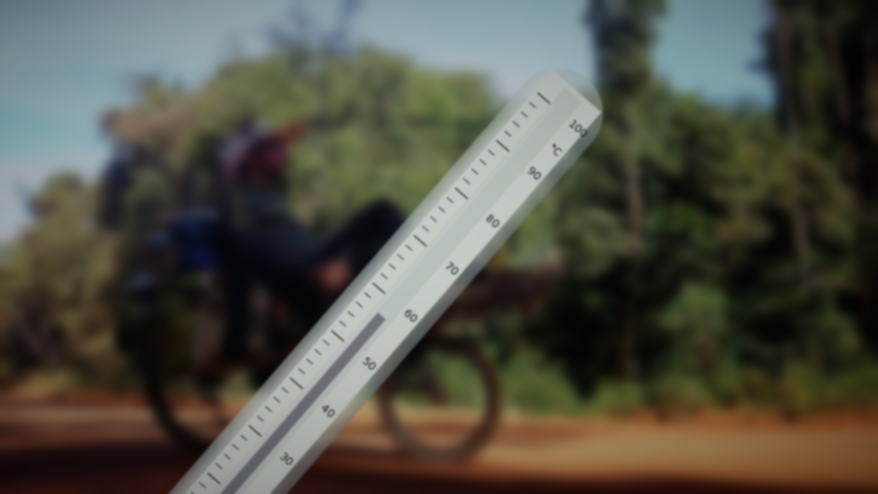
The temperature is 57 °C
